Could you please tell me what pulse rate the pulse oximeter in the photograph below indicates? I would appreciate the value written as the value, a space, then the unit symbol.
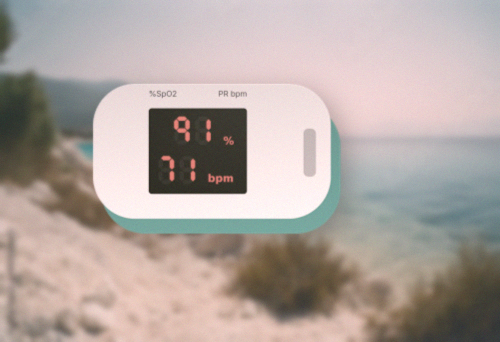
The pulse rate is 71 bpm
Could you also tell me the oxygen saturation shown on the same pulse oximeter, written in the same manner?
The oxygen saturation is 91 %
